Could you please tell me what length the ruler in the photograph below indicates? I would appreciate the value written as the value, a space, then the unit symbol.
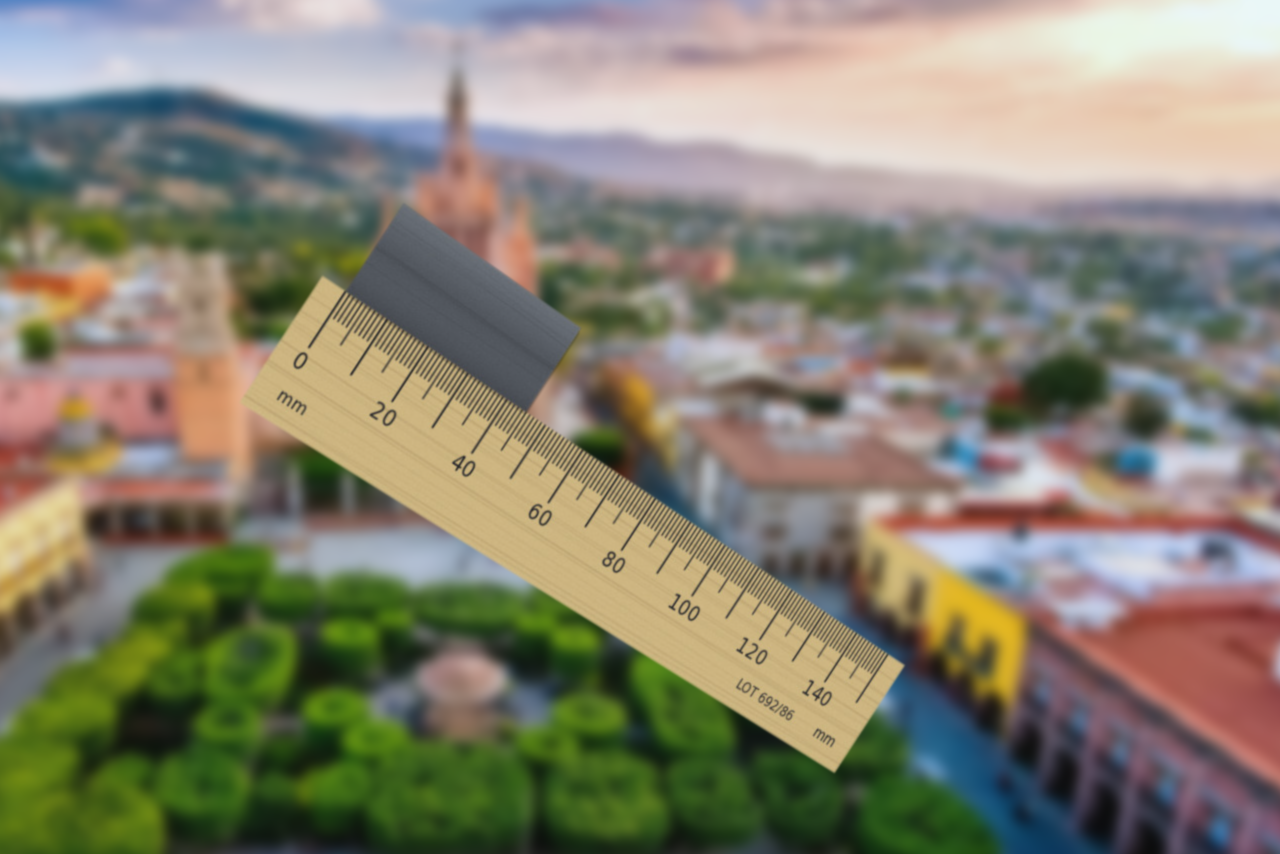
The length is 45 mm
